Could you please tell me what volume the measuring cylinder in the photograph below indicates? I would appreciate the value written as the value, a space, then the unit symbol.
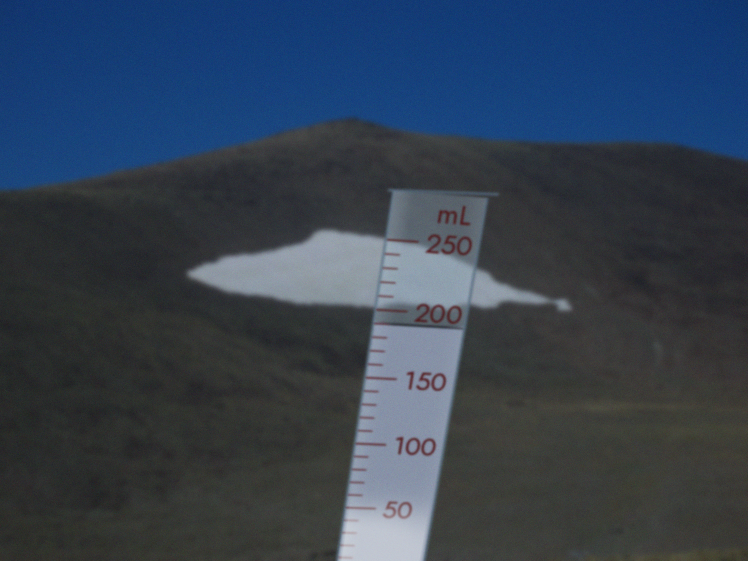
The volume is 190 mL
